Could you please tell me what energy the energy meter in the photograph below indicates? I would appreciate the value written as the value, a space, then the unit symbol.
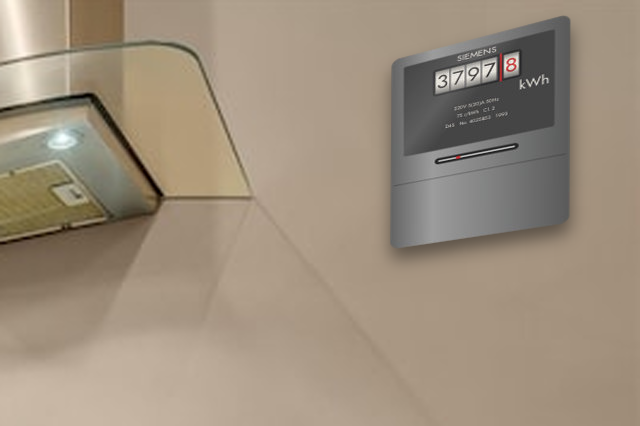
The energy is 3797.8 kWh
